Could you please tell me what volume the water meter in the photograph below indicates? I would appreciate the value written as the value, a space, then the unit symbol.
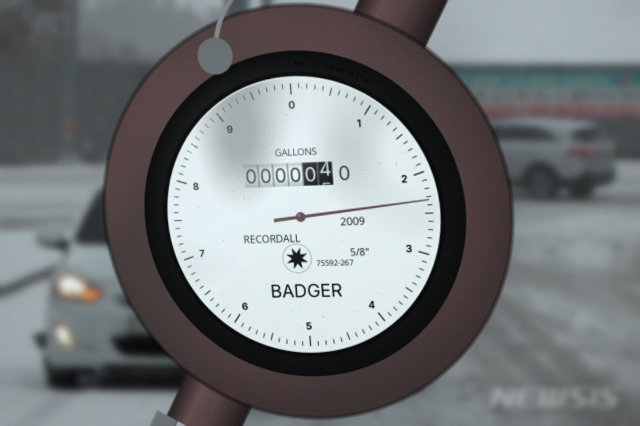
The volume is 42.3 gal
